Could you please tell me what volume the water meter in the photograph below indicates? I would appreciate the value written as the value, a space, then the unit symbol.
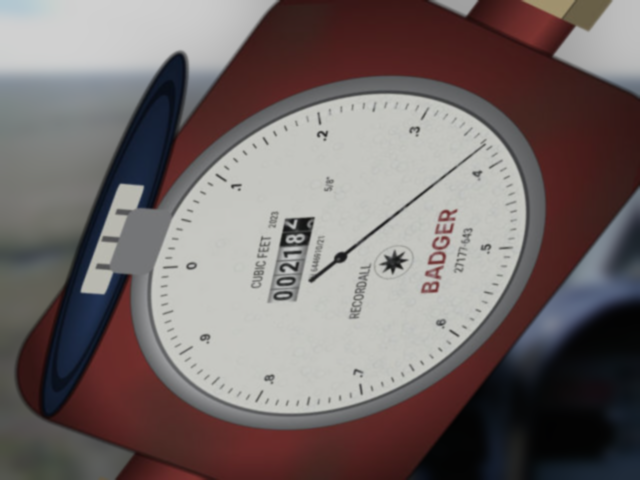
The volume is 2182.37 ft³
